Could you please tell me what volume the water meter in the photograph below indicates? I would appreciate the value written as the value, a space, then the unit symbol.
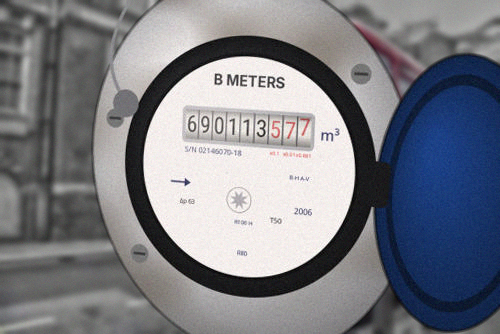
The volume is 690113.577 m³
